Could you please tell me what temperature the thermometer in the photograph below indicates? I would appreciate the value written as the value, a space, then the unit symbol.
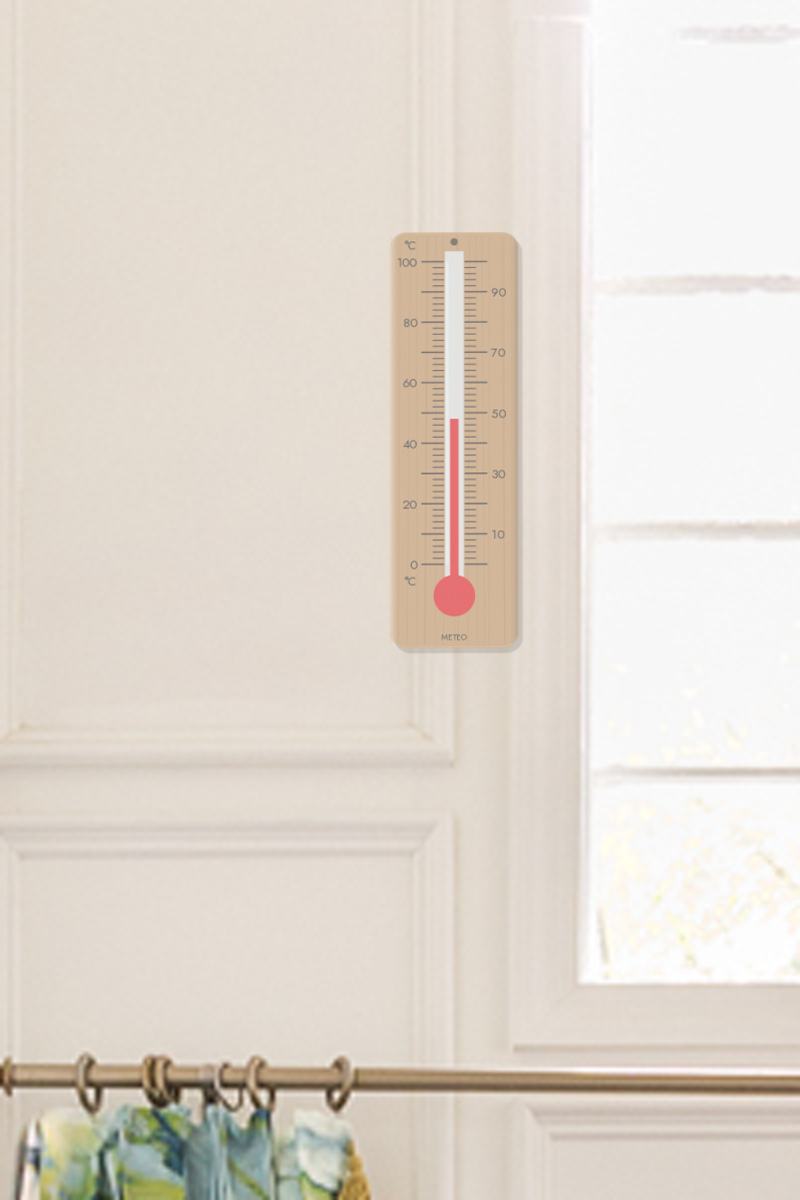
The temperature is 48 °C
